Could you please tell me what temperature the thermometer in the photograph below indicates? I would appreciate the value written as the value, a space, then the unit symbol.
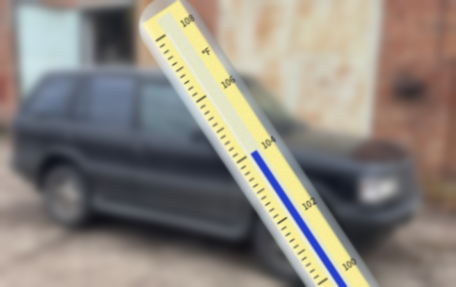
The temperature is 104 °F
